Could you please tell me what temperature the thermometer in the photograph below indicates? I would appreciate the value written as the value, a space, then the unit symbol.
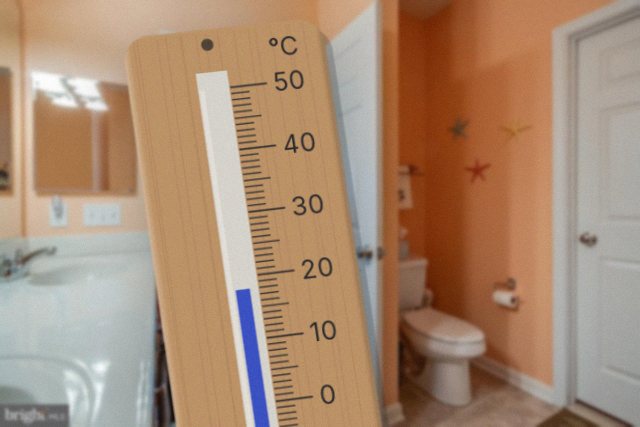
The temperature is 18 °C
